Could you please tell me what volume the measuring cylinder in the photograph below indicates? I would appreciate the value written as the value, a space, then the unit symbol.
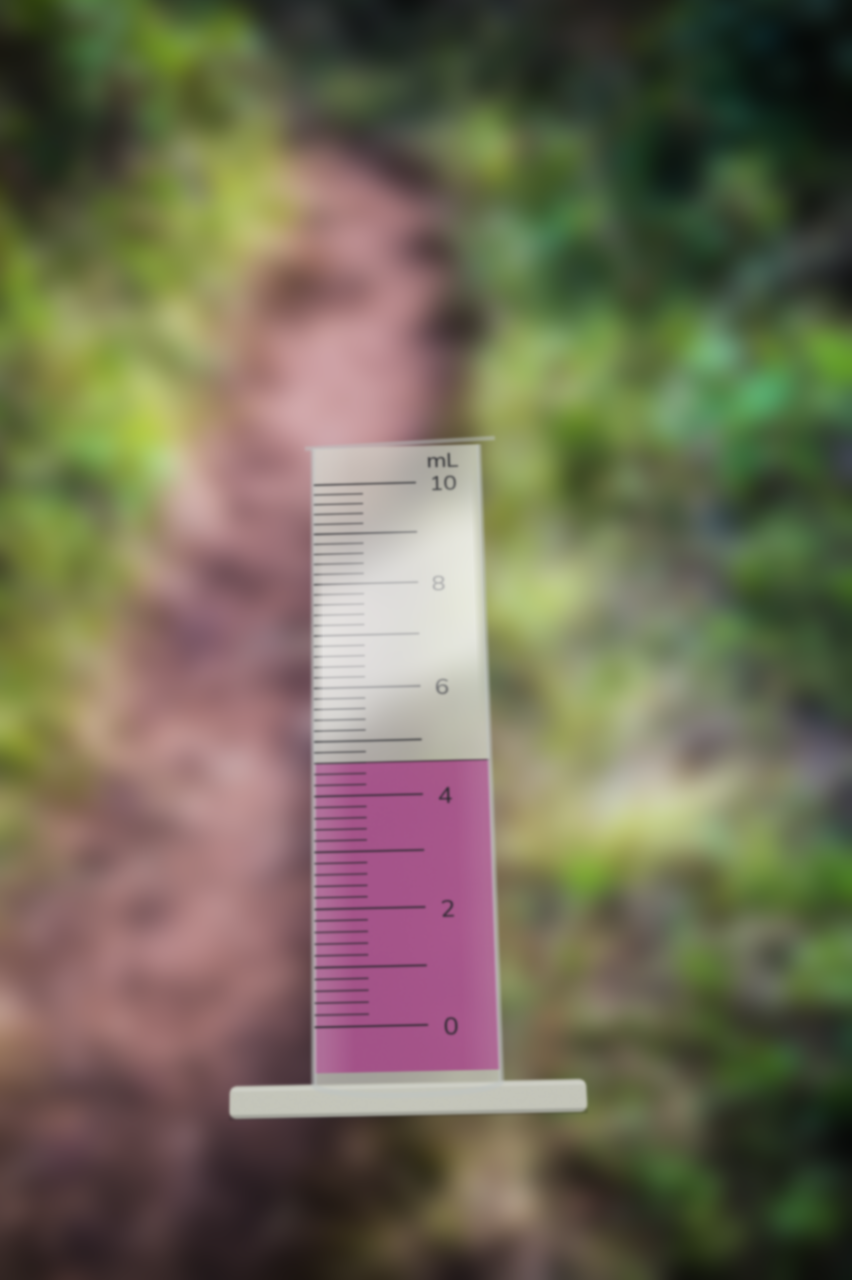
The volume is 4.6 mL
